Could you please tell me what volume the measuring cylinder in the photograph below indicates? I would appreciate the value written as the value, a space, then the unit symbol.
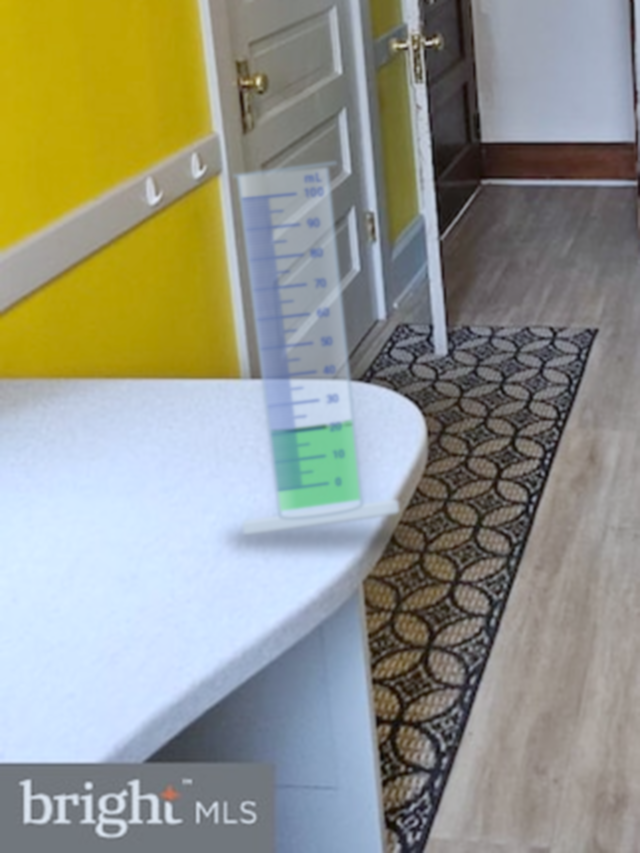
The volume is 20 mL
